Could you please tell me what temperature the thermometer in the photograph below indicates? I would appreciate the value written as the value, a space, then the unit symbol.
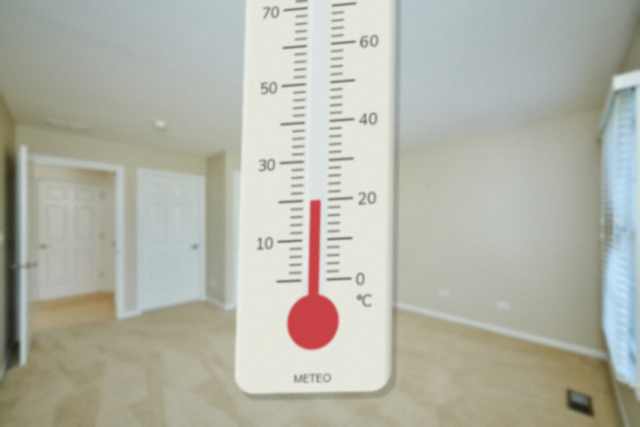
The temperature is 20 °C
